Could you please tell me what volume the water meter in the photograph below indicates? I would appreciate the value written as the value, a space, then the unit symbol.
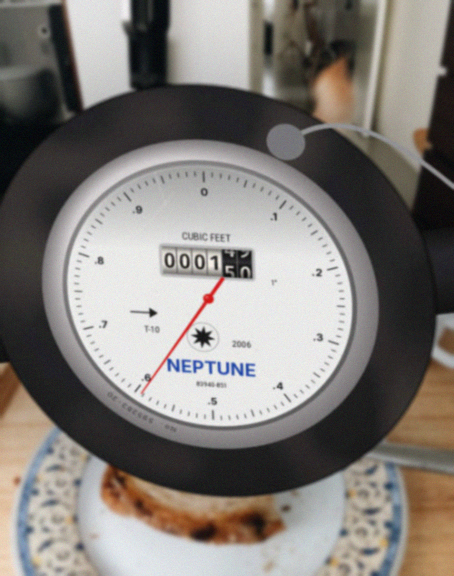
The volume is 149.59 ft³
